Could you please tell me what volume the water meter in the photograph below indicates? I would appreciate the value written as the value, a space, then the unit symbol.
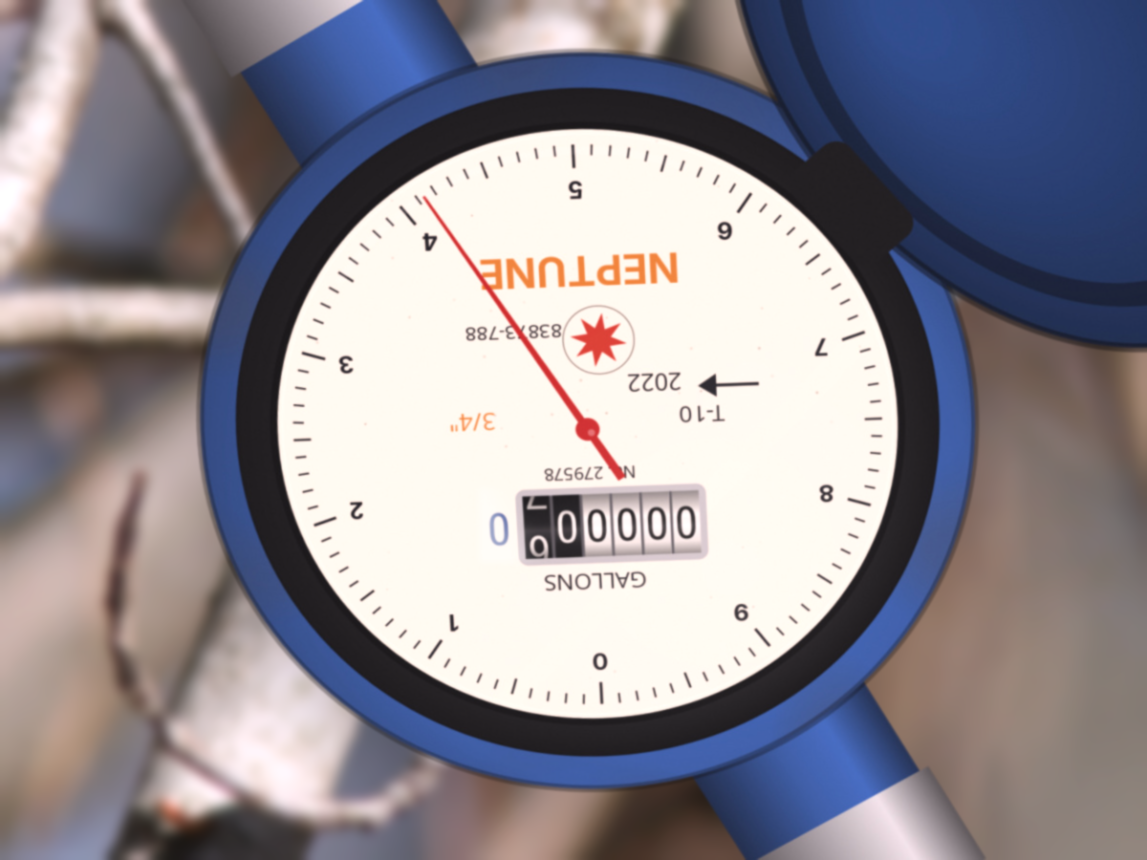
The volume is 64.1 gal
